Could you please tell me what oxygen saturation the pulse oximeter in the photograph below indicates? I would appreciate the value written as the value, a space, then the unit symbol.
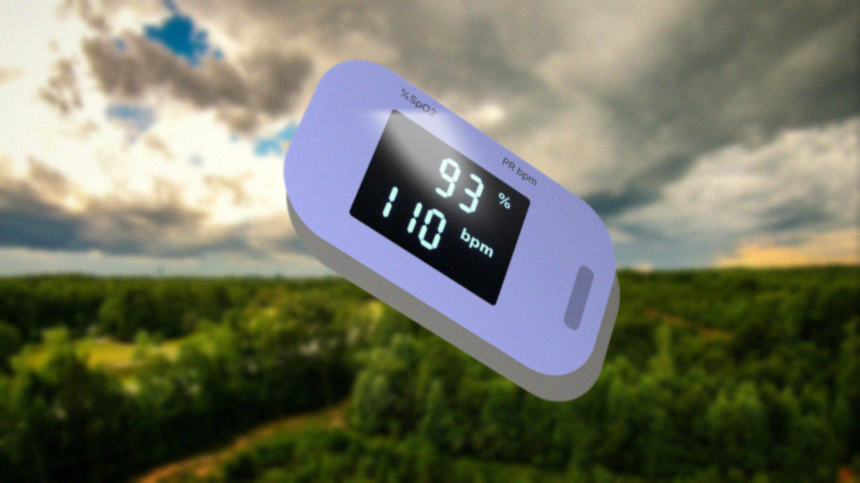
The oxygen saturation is 93 %
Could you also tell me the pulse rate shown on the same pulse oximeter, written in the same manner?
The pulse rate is 110 bpm
